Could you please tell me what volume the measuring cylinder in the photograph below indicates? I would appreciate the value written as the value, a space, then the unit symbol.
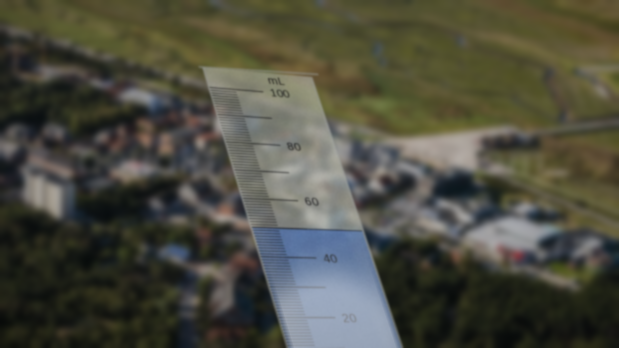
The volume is 50 mL
